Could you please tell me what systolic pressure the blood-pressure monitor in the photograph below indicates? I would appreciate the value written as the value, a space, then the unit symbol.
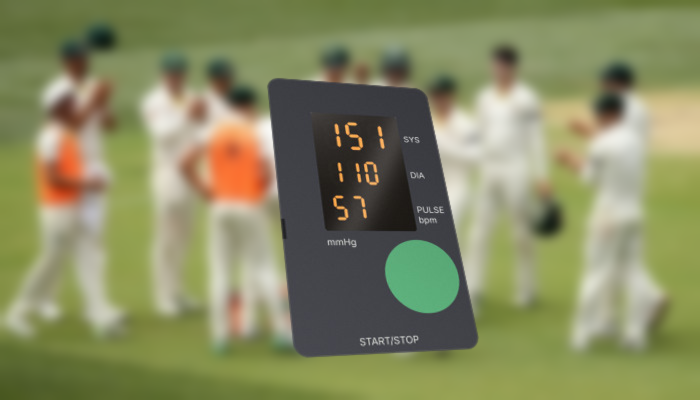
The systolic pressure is 151 mmHg
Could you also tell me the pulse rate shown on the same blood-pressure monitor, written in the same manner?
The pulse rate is 57 bpm
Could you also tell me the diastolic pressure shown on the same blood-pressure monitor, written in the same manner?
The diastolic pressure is 110 mmHg
